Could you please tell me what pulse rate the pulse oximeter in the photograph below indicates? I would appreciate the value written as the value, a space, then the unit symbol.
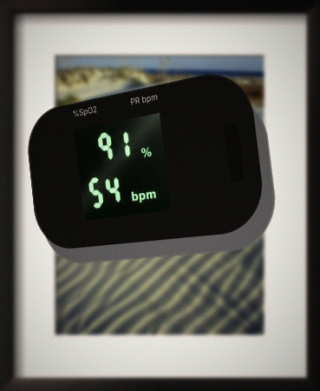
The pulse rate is 54 bpm
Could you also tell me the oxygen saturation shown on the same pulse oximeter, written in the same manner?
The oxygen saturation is 91 %
